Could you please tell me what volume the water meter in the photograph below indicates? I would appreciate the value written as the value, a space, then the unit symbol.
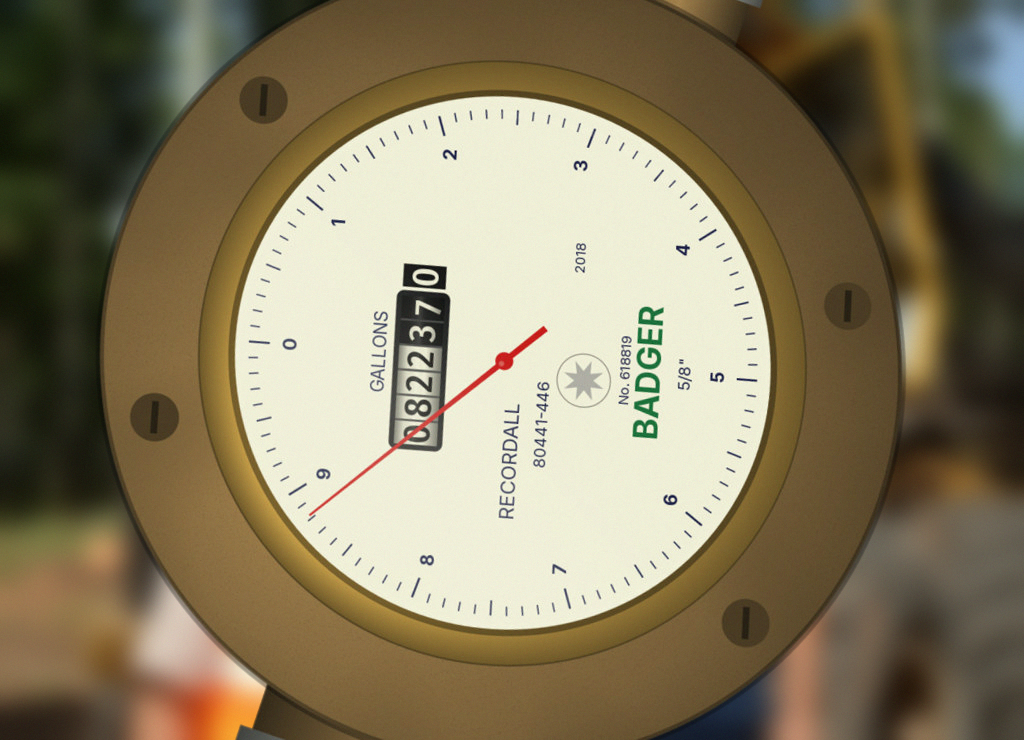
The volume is 822368.8 gal
